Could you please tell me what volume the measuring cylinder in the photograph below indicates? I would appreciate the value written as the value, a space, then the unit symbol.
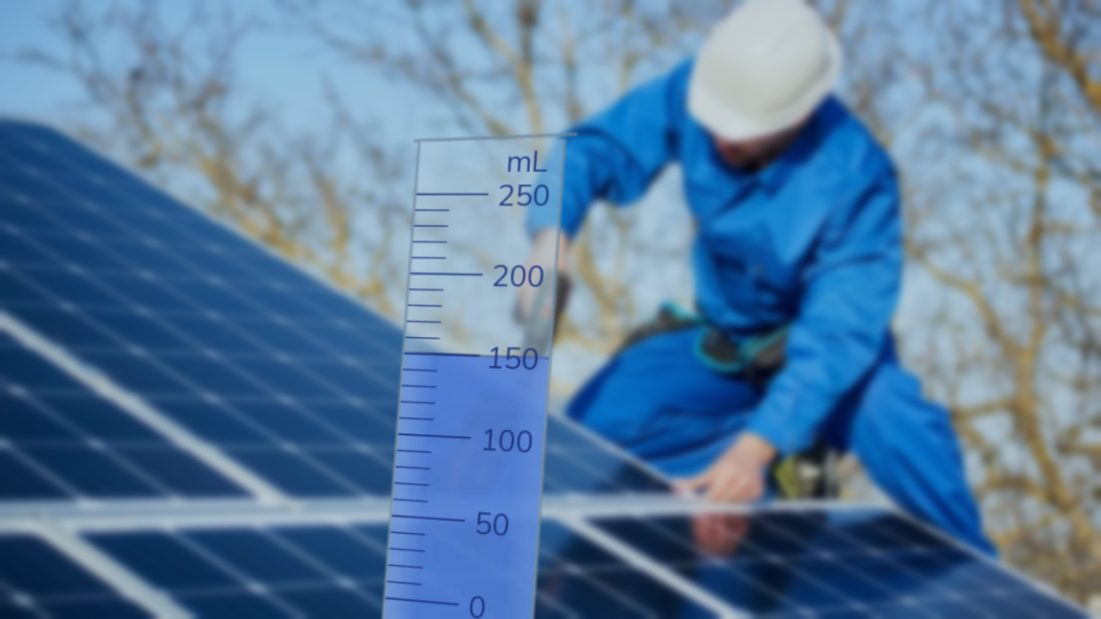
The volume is 150 mL
